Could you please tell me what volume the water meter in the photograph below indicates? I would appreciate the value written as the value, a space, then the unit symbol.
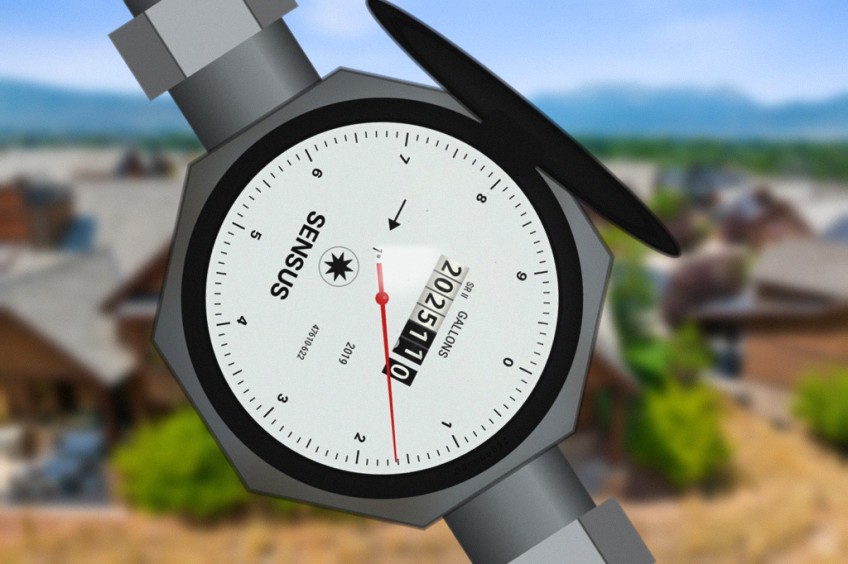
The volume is 2025111.6 gal
